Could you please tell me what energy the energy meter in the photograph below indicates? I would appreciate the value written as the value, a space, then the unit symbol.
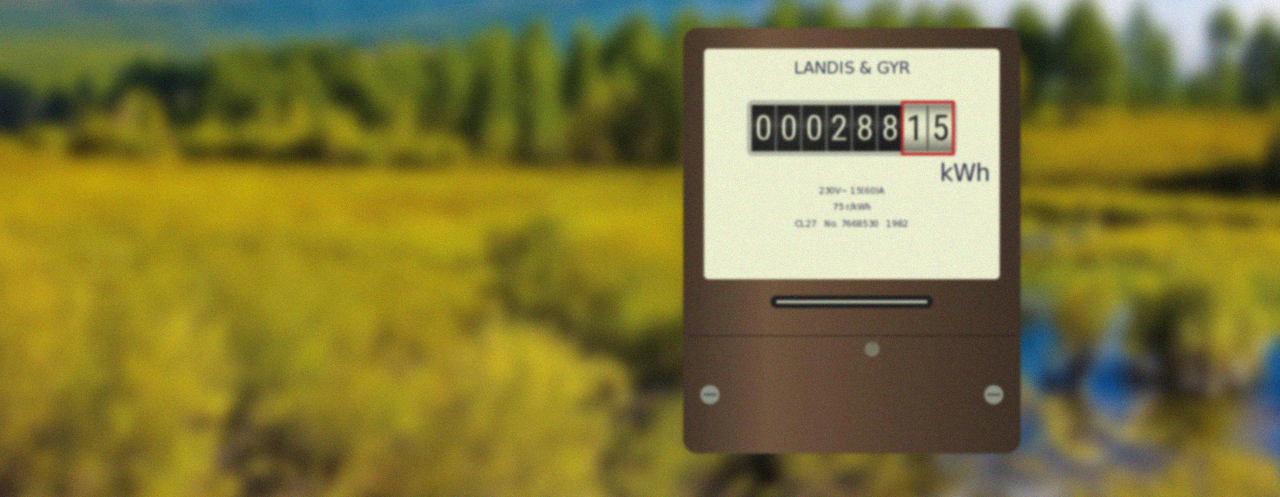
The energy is 288.15 kWh
